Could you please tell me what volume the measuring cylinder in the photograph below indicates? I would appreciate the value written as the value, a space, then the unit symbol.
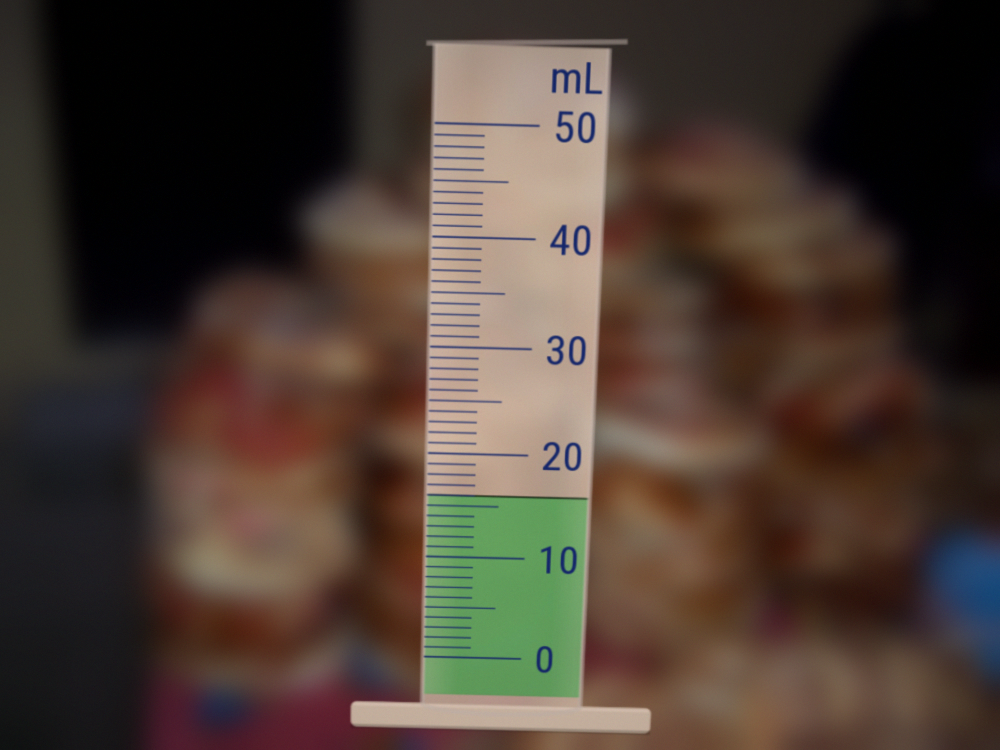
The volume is 16 mL
